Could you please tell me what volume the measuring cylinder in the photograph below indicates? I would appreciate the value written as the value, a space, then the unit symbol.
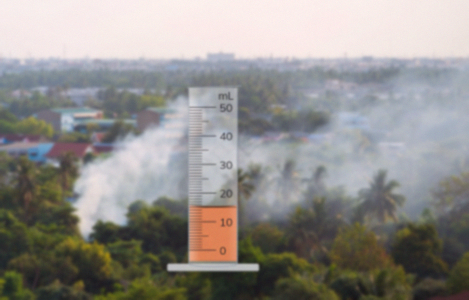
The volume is 15 mL
